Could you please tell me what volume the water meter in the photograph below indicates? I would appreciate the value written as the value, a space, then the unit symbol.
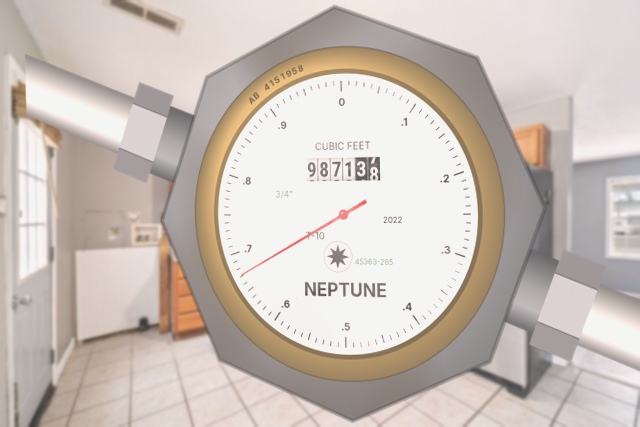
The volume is 987137.67 ft³
